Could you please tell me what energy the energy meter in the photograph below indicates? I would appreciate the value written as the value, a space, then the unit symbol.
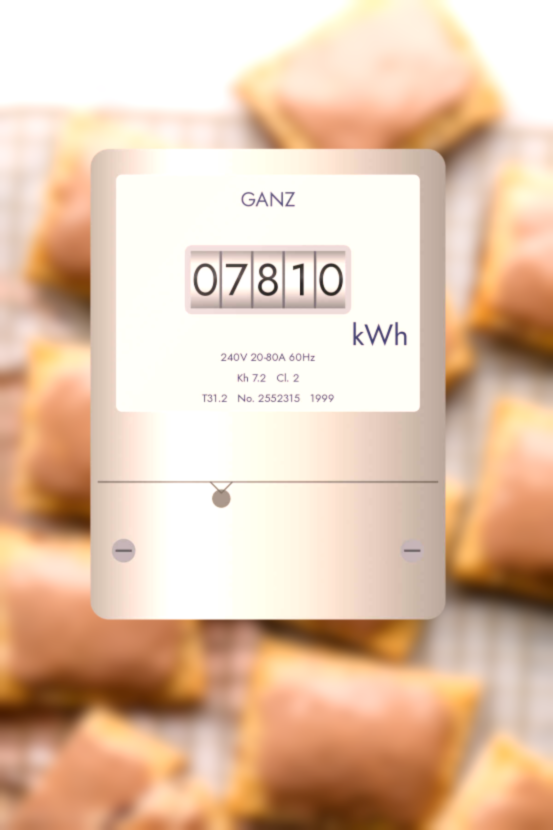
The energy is 7810 kWh
